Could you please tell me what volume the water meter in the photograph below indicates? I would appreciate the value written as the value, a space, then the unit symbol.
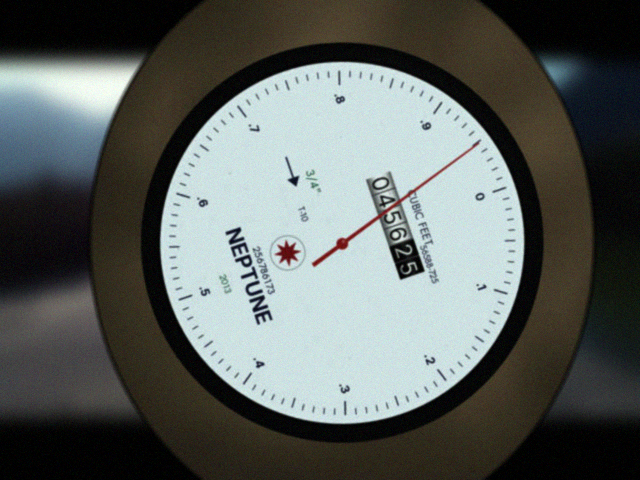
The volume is 45624.95 ft³
